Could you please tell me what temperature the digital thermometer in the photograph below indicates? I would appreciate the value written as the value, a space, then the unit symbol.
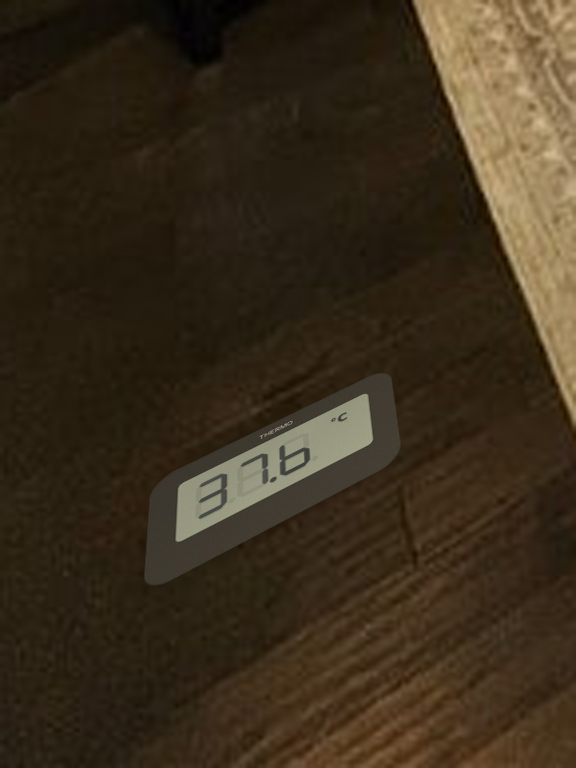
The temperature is 37.6 °C
